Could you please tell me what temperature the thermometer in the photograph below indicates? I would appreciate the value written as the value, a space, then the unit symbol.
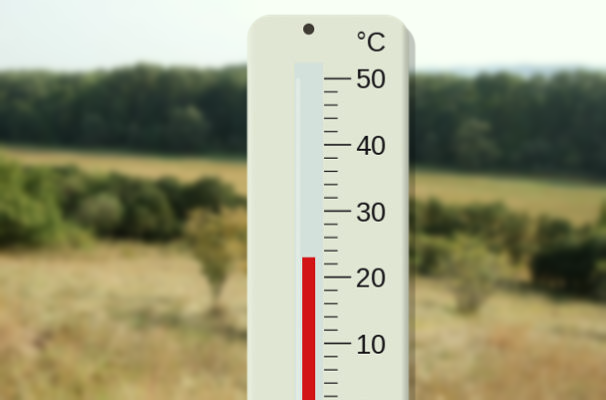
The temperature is 23 °C
